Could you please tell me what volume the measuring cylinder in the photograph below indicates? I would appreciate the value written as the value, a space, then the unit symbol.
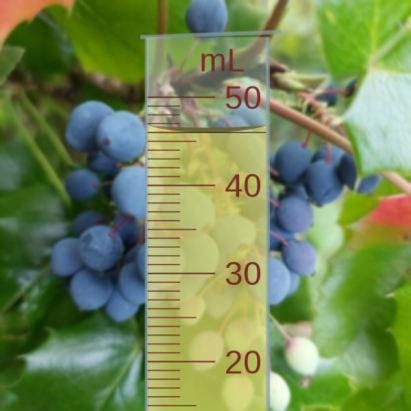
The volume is 46 mL
